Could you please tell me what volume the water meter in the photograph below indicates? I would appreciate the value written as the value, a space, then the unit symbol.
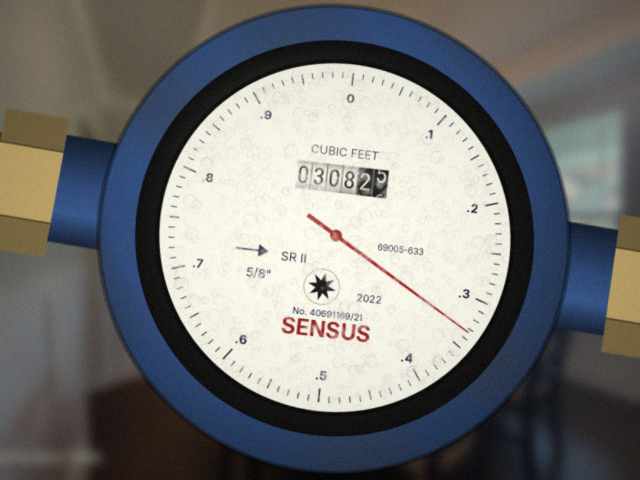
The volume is 30825.33 ft³
